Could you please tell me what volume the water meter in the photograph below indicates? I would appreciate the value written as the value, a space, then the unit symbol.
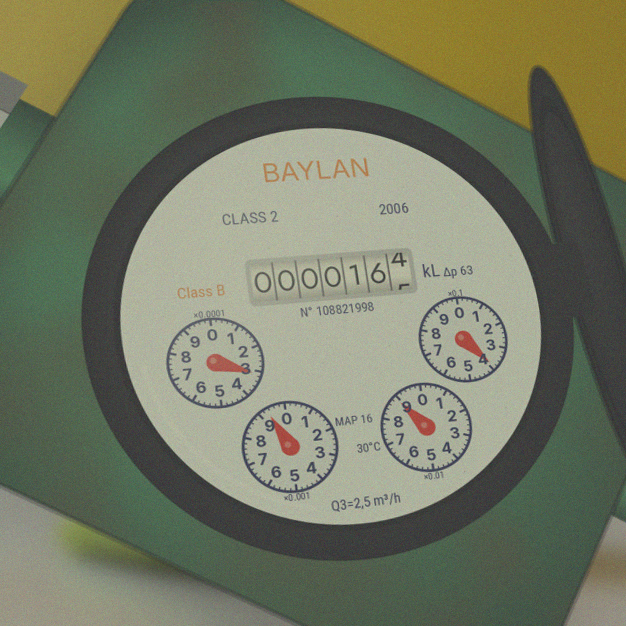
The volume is 164.3893 kL
